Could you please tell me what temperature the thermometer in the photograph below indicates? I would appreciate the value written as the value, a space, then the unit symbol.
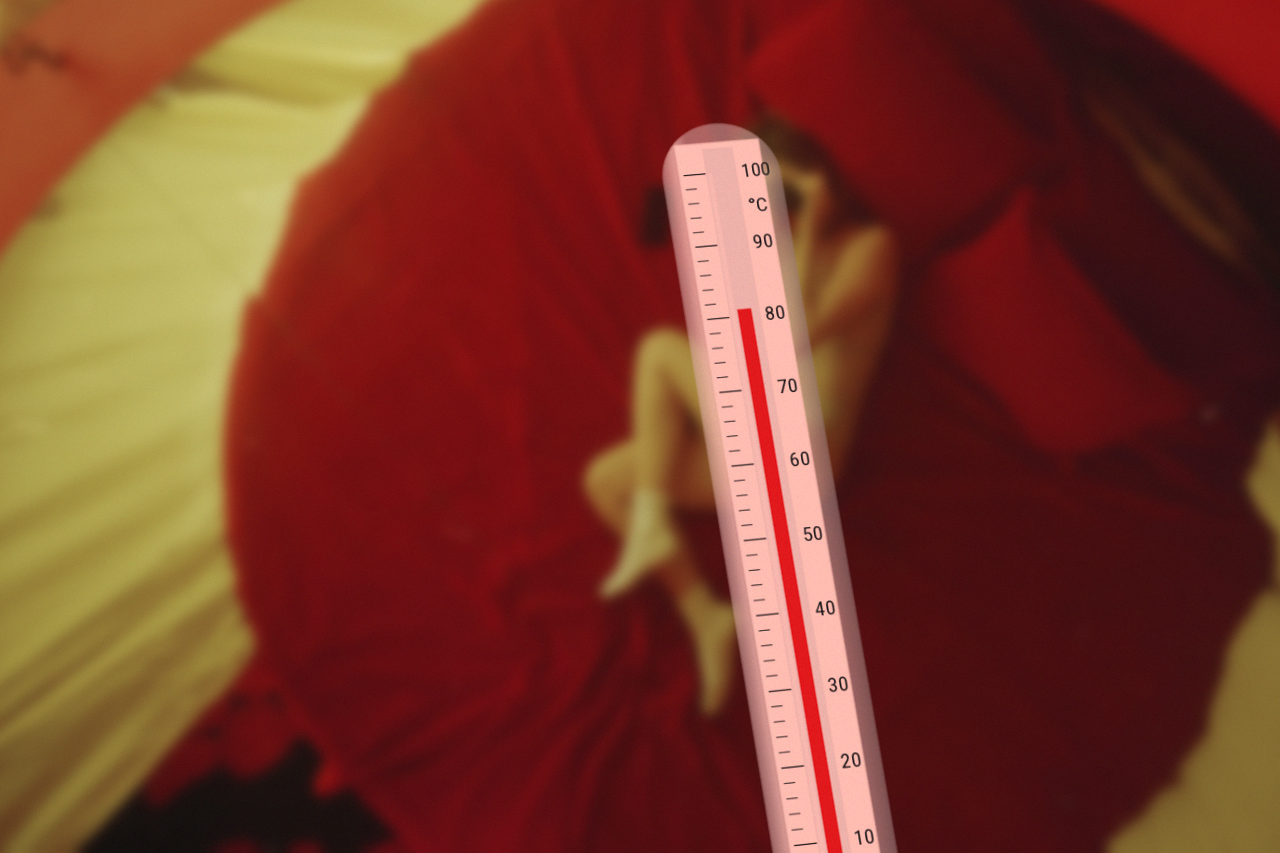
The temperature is 81 °C
